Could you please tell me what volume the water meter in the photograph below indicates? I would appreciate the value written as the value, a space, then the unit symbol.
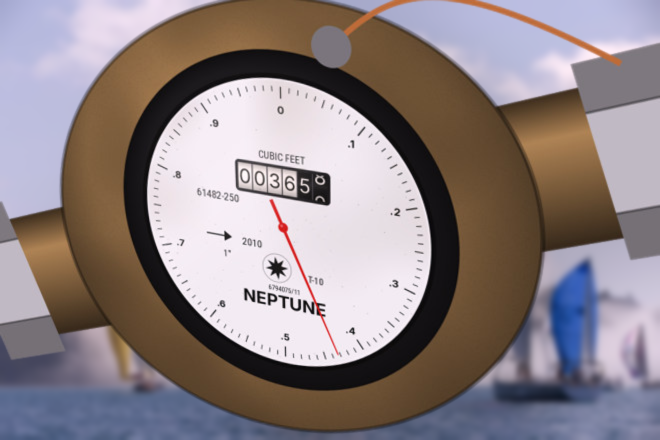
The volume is 3658.43 ft³
